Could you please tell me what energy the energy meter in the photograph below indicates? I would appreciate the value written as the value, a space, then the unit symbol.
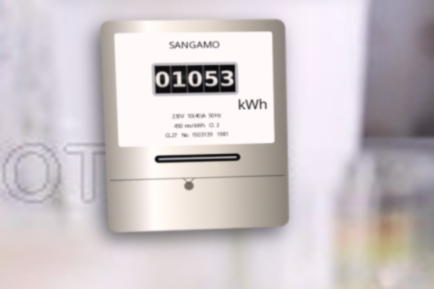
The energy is 1053 kWh
